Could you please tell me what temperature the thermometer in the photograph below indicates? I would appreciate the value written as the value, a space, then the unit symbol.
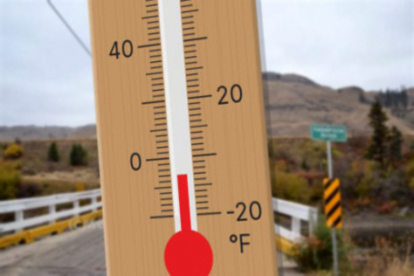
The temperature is -6 °F
